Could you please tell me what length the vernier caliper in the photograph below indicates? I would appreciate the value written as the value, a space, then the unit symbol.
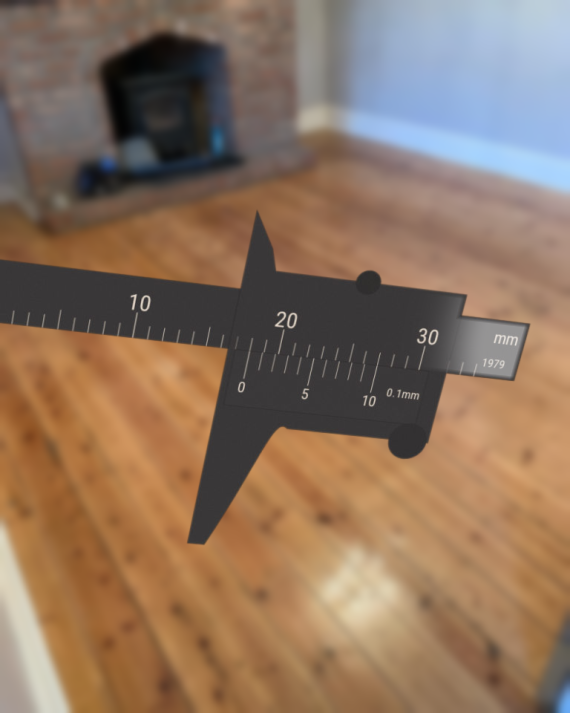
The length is 18.0 mm
